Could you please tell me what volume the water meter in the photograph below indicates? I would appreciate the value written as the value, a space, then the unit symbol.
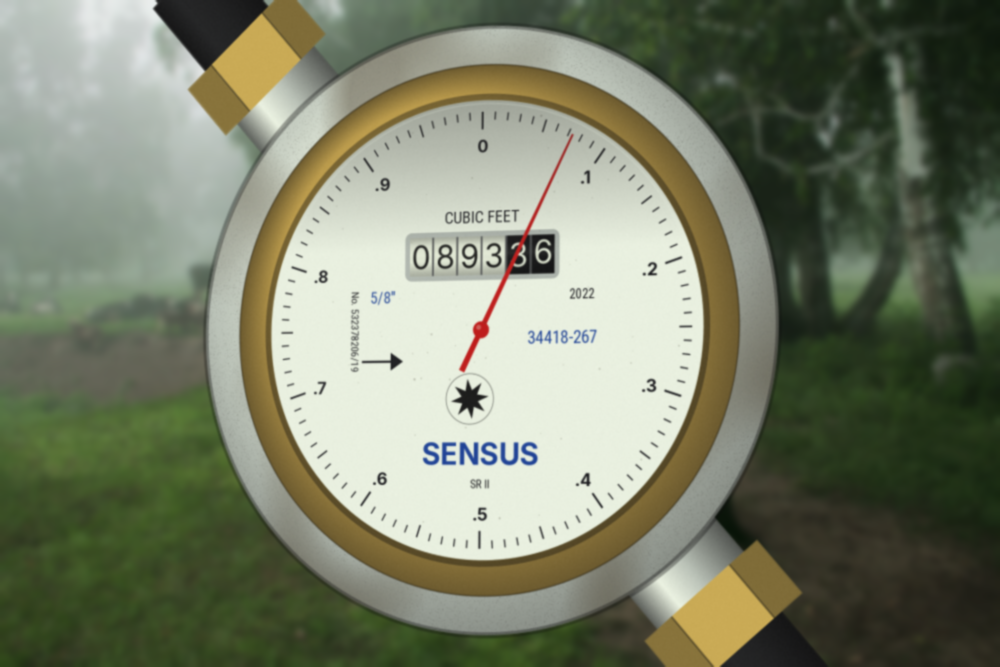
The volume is 89336.07 ft³
